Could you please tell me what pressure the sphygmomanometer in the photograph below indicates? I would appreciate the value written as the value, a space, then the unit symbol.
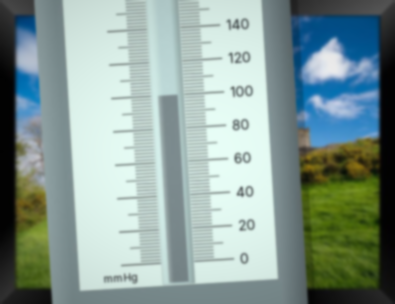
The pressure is 100 mmHg
